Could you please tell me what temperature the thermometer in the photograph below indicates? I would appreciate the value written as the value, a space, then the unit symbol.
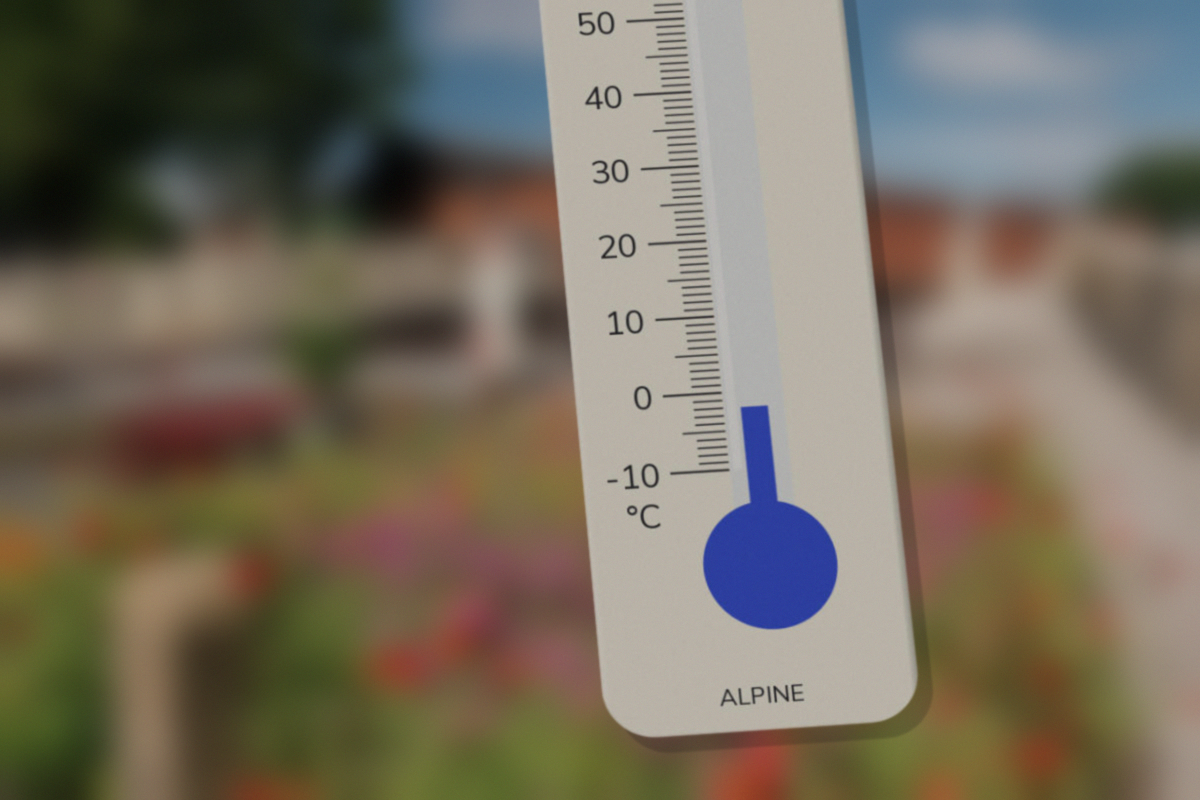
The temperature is -2 °C
